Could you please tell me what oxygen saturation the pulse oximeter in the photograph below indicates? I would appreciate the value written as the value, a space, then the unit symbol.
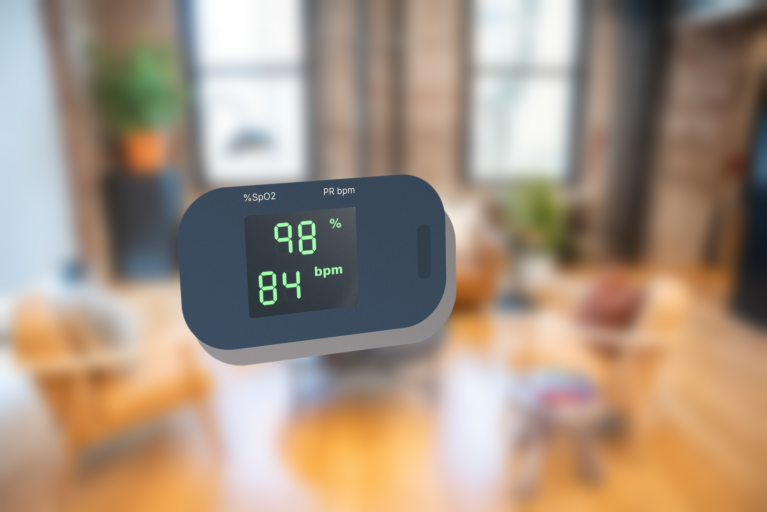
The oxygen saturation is 98 %
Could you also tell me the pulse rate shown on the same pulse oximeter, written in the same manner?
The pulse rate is 84 bpm
